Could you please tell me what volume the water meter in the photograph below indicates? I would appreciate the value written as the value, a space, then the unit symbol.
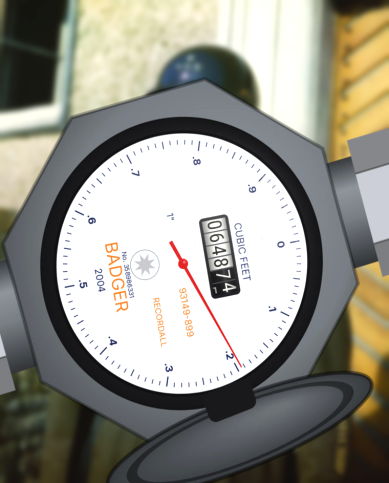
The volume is 64874.19 ft³
